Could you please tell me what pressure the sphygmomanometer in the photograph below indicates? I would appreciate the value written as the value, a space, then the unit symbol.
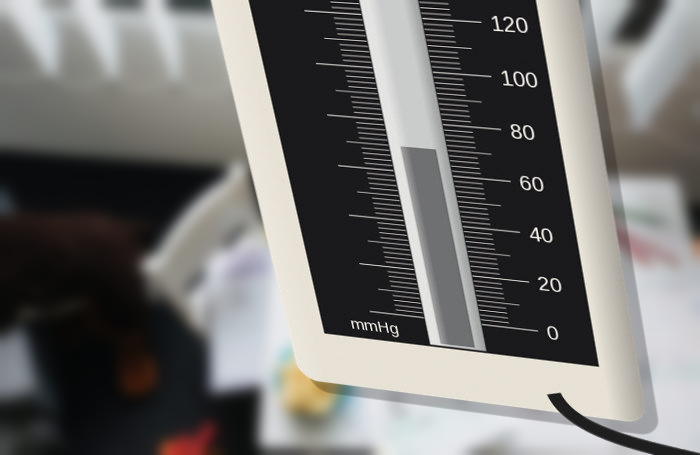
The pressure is 70 mmHg
